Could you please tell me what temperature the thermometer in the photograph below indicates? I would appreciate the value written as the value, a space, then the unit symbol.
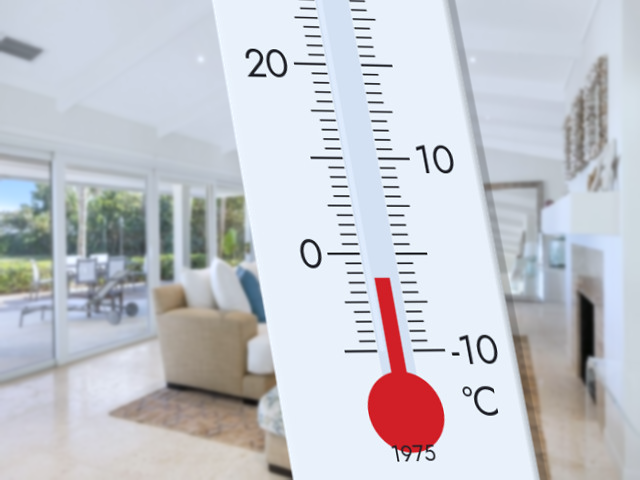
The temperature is -2.5 °C
